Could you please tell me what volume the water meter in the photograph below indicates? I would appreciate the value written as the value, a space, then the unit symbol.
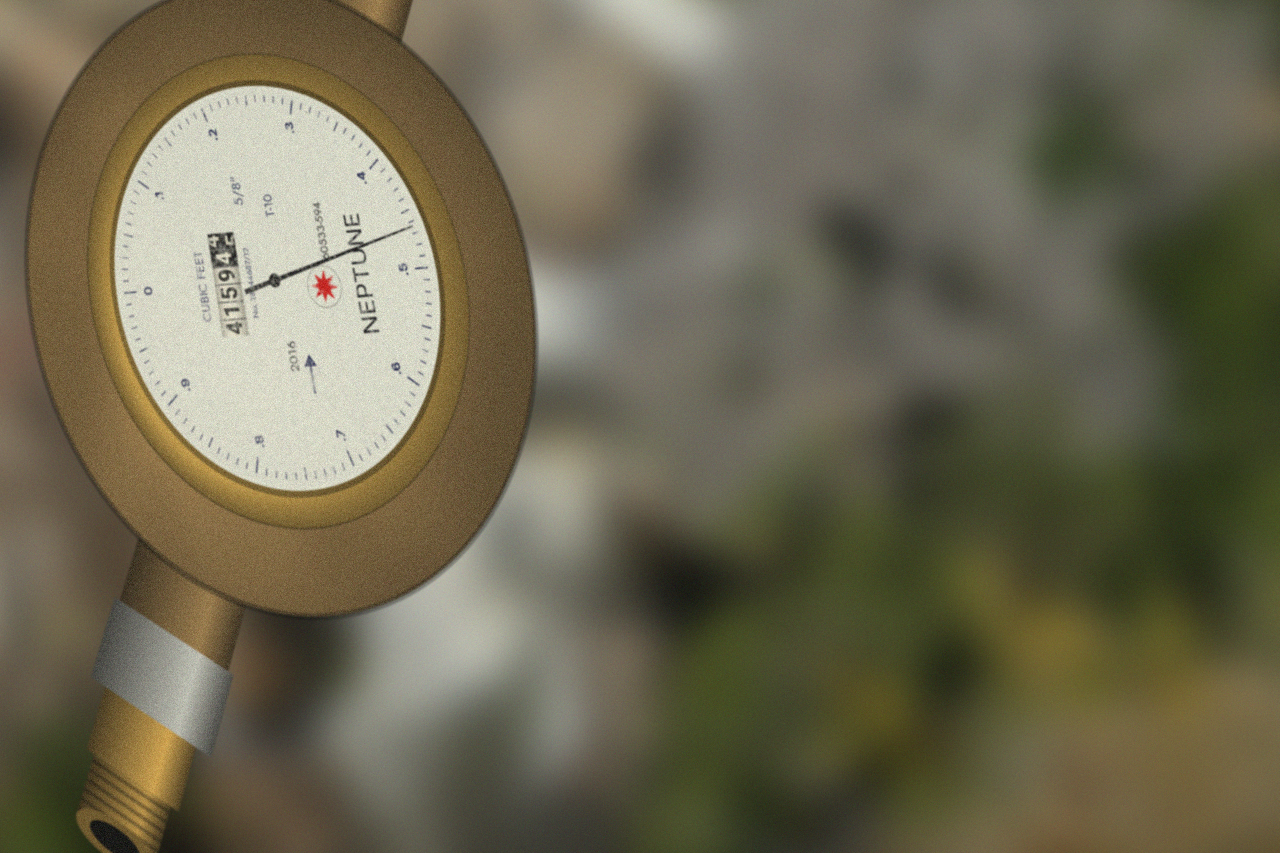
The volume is 415944.46 ft³
